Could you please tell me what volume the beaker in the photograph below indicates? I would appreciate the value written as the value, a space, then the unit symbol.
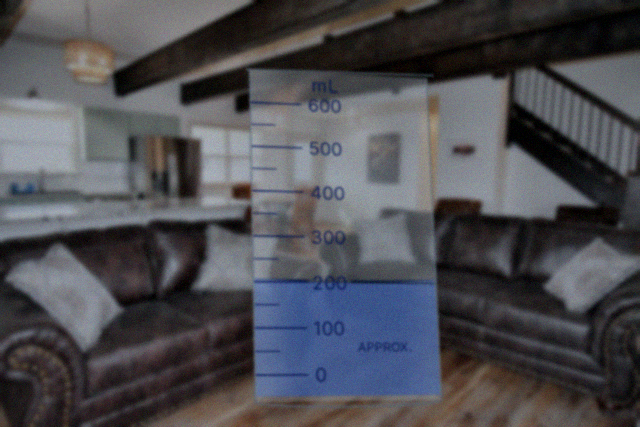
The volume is 200 mL
